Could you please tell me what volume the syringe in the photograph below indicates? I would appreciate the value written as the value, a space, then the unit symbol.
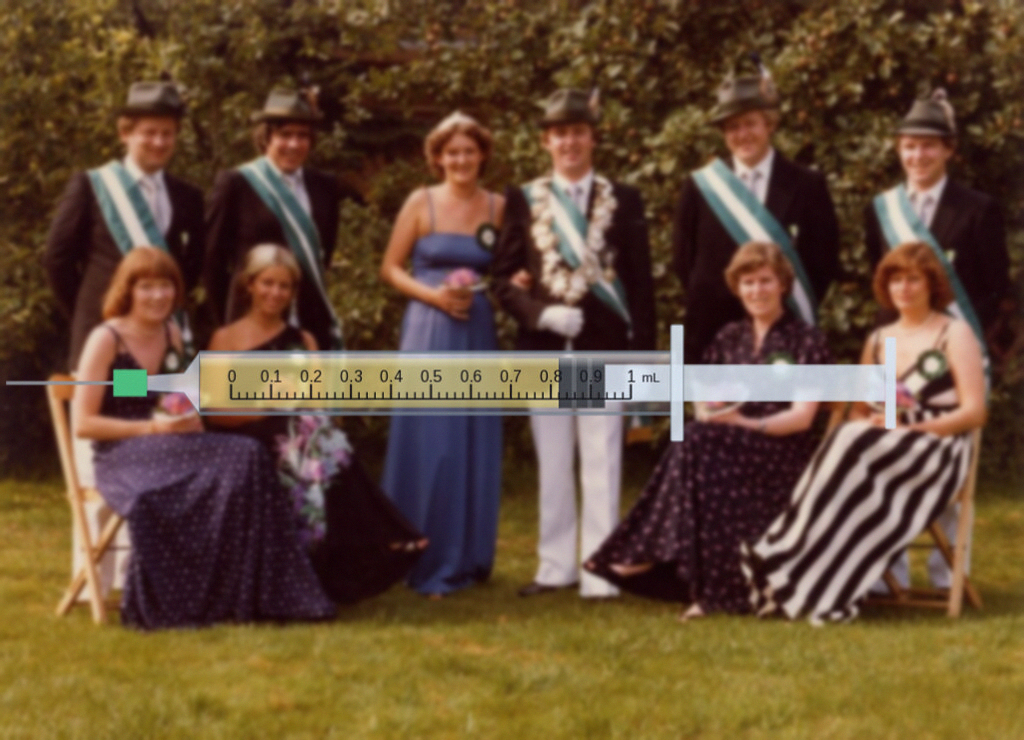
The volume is 0.82 mL
